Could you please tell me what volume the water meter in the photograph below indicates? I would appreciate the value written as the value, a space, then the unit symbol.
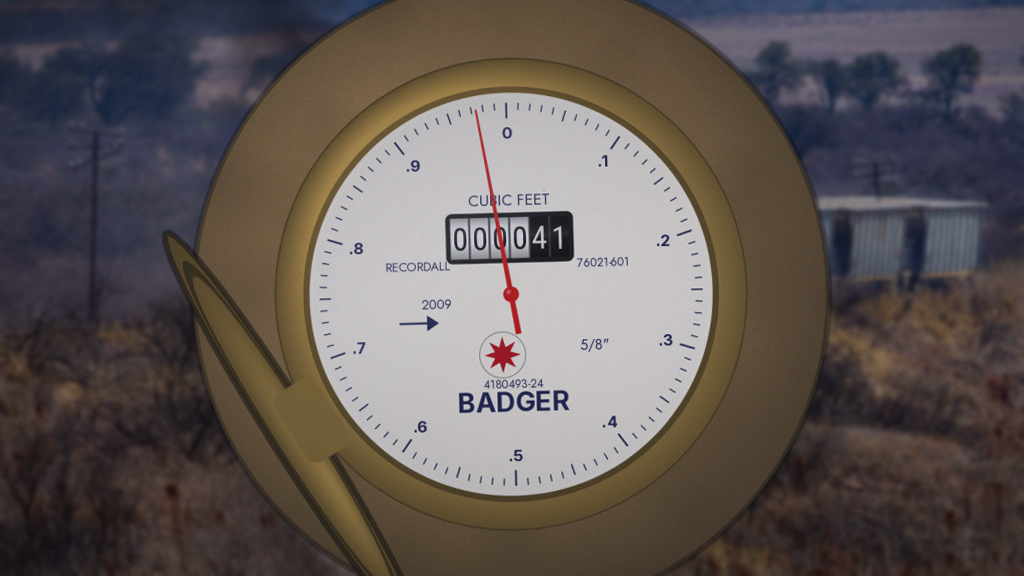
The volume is 40.97 ft³
